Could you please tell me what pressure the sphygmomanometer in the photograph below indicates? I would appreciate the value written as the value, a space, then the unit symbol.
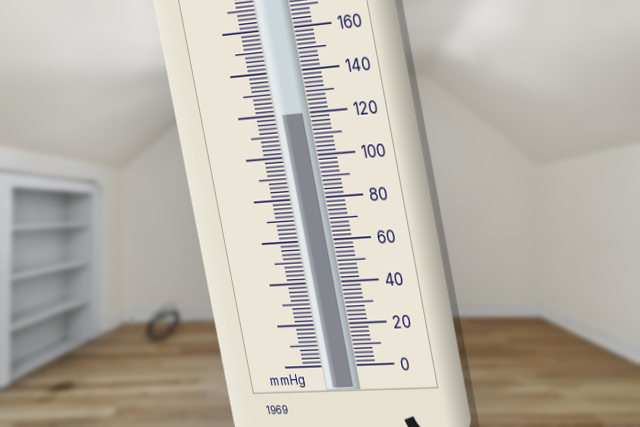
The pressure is 120 mmHg
